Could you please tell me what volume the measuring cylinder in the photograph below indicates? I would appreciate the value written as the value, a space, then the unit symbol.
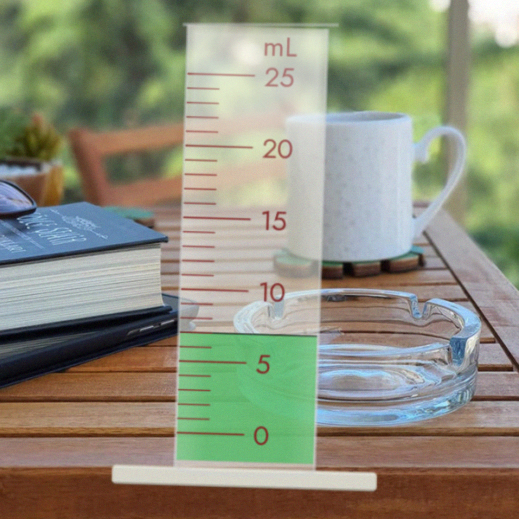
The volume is 7 mL
